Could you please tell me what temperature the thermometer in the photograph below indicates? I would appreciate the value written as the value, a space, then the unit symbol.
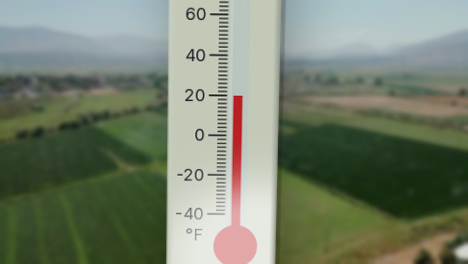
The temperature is 20 °F
